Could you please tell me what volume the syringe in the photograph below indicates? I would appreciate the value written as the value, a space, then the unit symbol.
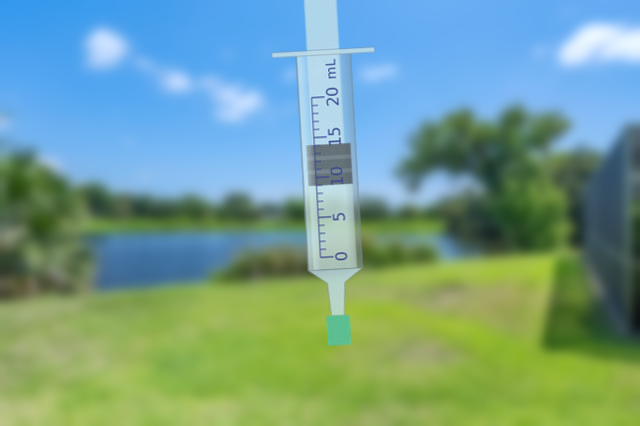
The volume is 9 mL
